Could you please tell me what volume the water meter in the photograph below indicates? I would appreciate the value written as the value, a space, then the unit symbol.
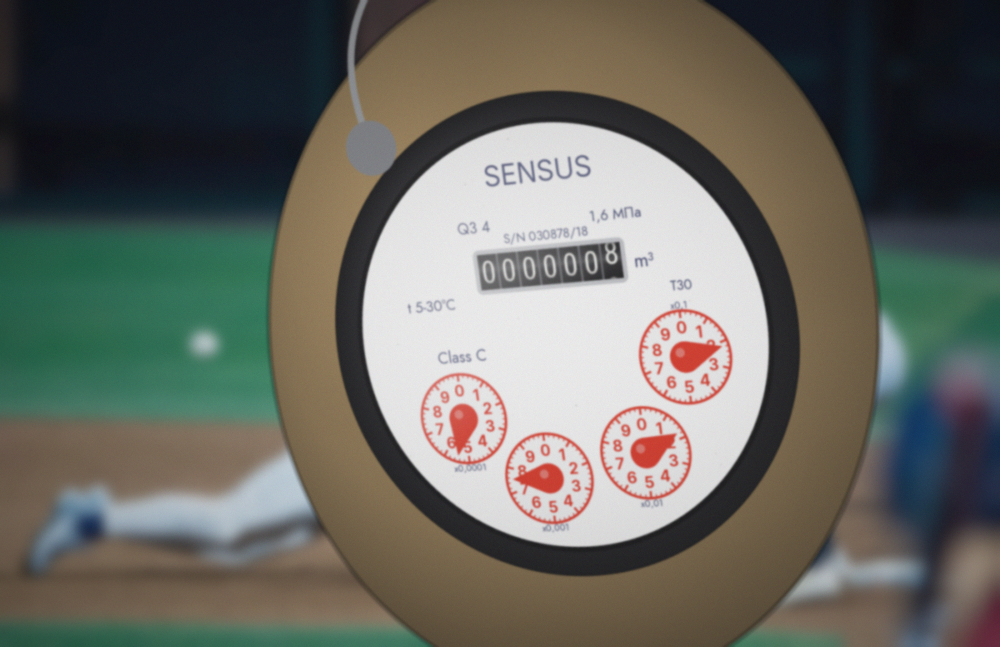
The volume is 8.2175 m³
